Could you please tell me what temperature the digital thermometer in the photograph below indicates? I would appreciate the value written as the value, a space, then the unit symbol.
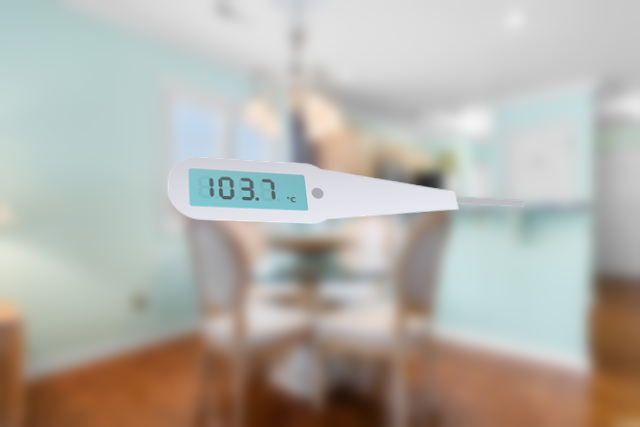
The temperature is 103.7 °C
